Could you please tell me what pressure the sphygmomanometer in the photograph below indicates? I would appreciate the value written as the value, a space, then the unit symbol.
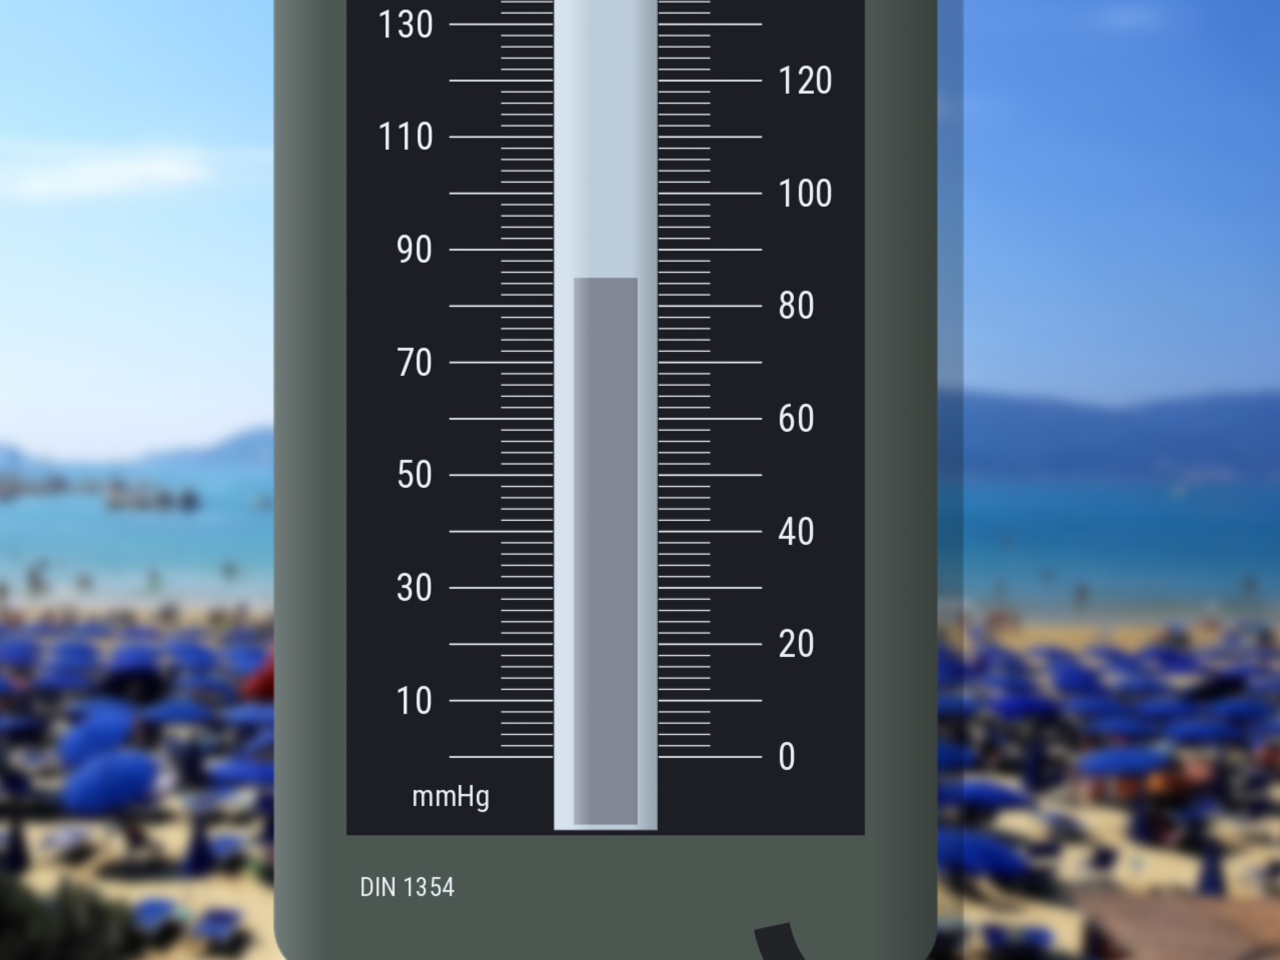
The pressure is 85 mmHg
